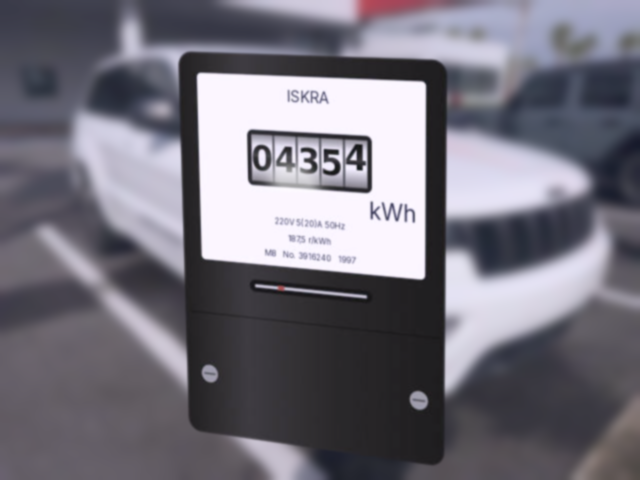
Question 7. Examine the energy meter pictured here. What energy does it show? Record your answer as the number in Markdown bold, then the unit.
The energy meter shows **4354** kWh
